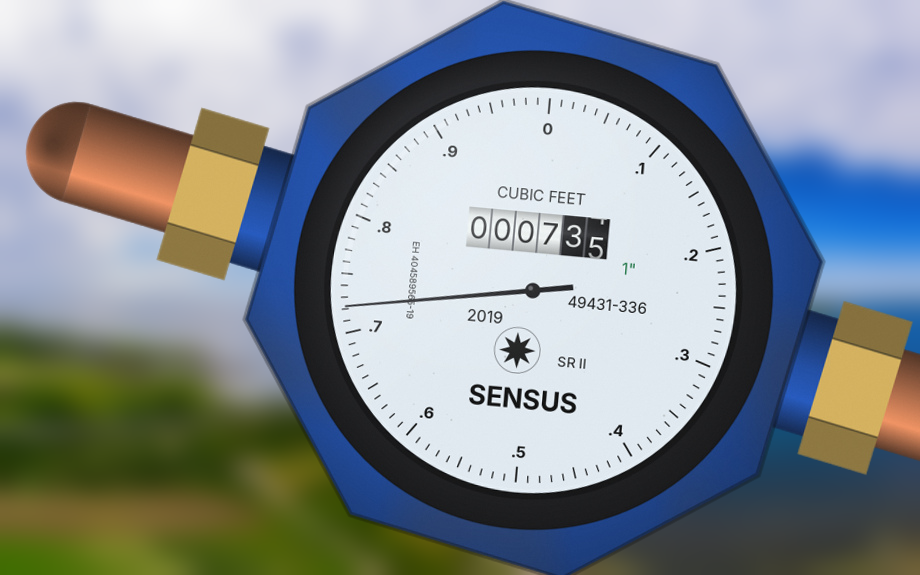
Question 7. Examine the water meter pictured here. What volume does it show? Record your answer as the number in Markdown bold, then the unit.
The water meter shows **734.72** ft³
